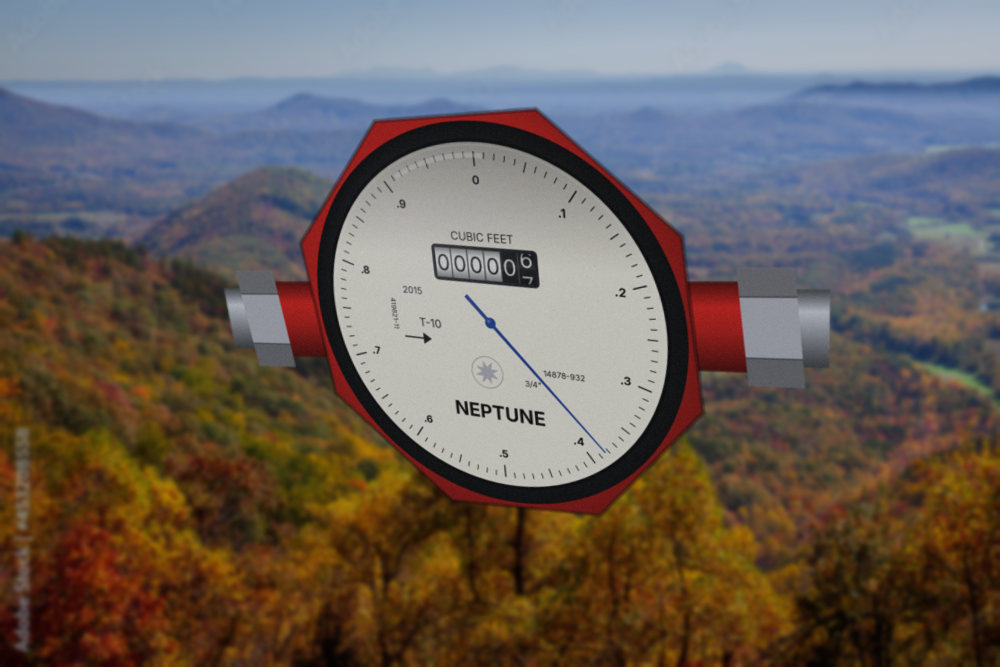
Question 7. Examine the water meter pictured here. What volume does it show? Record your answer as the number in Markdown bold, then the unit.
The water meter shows **6.38** ft³
